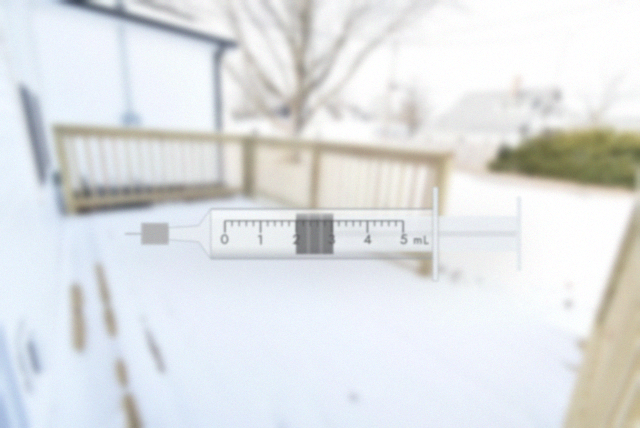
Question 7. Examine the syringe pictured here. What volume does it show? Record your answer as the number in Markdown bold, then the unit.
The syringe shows **2** mL
